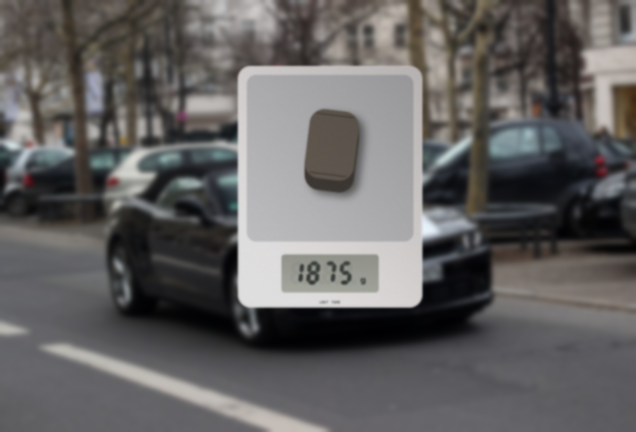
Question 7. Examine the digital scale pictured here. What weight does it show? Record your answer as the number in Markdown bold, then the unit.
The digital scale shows **1875** g
